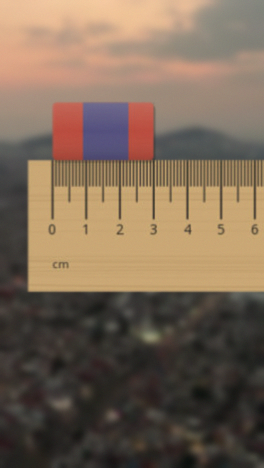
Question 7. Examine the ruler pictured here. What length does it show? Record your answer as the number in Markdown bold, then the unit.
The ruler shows **3** cm
